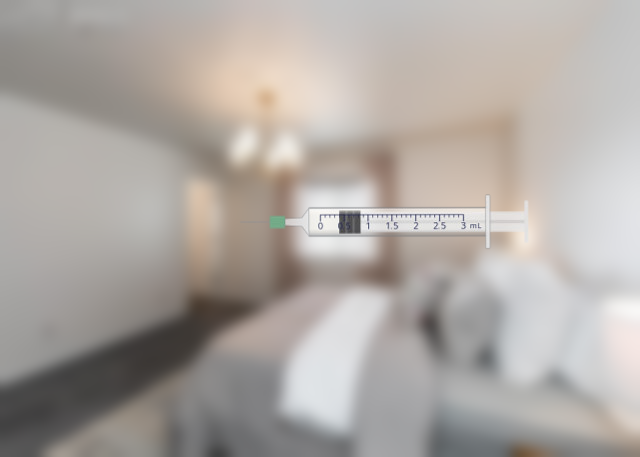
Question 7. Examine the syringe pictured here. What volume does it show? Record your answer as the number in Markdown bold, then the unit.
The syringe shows **0.4** mL
